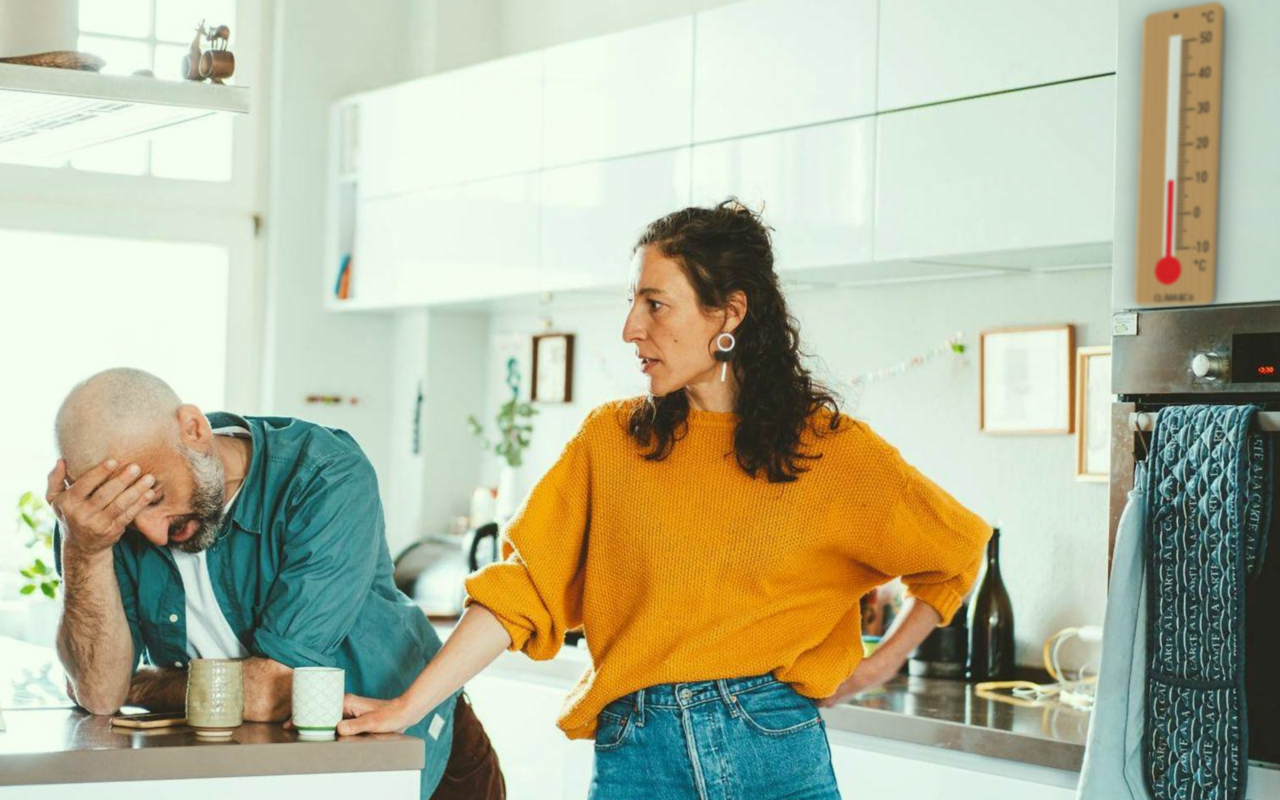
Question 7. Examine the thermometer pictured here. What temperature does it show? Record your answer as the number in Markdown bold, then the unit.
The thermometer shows **10** °C
